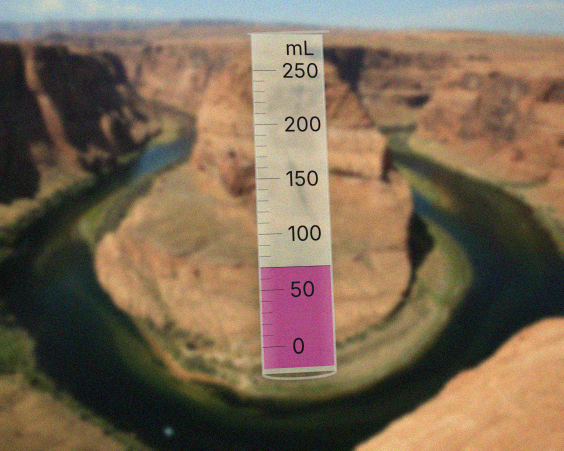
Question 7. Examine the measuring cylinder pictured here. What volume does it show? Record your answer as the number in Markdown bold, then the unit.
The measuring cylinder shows **70** mL
